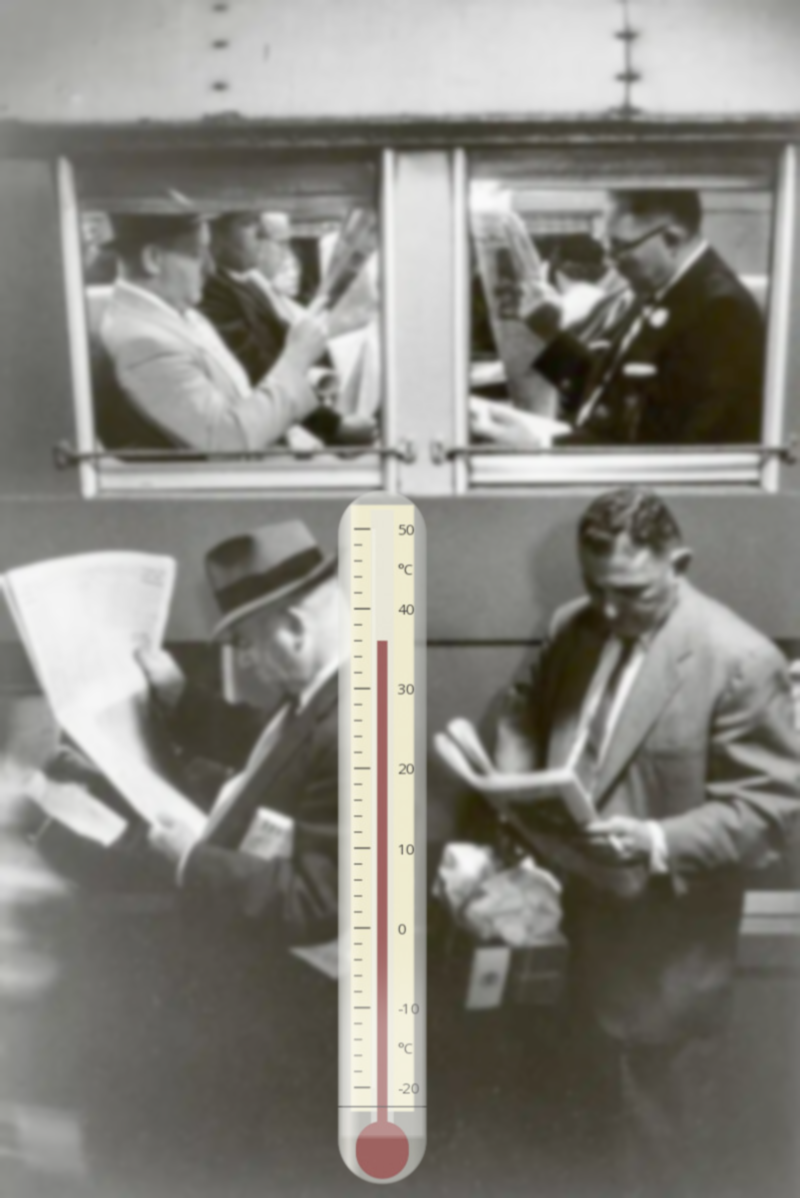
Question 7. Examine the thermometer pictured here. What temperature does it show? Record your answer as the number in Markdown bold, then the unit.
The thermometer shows **36** °C
